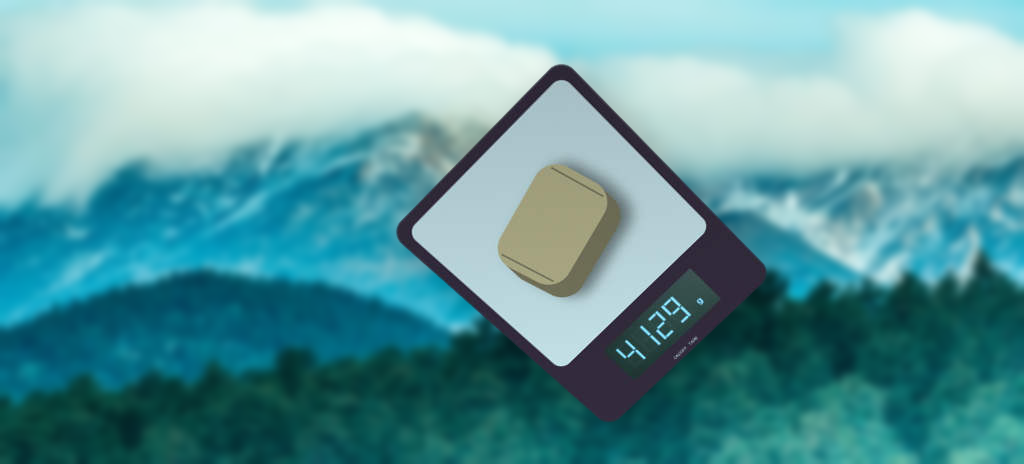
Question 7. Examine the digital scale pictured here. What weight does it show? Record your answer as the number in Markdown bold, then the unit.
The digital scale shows **4129** g
